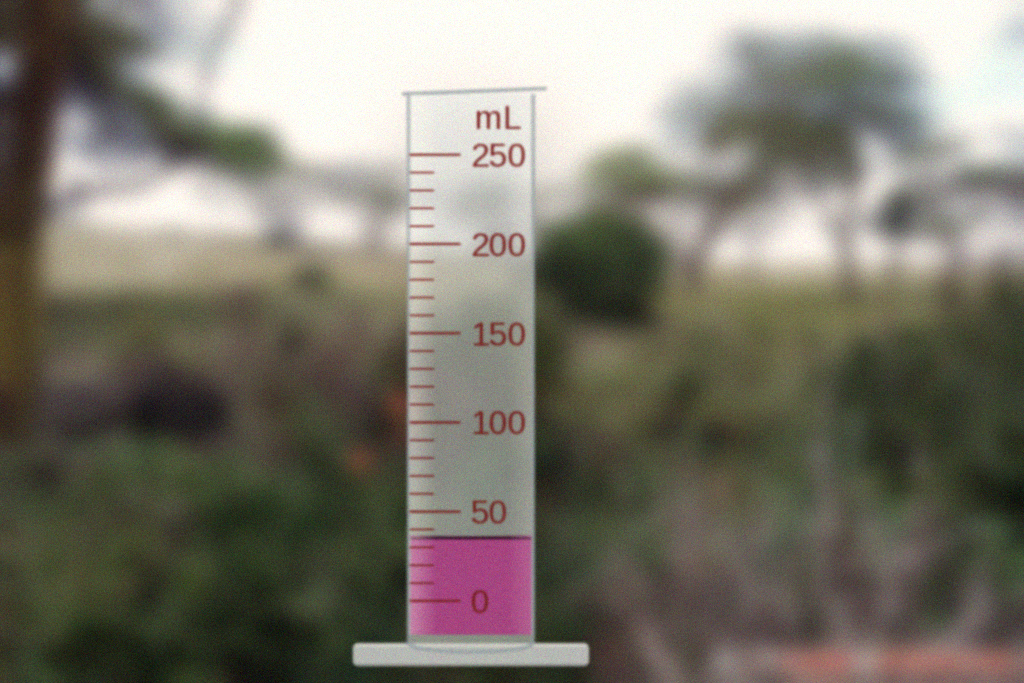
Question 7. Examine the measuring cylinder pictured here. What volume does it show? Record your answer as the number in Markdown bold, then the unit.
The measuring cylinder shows **35** mL
